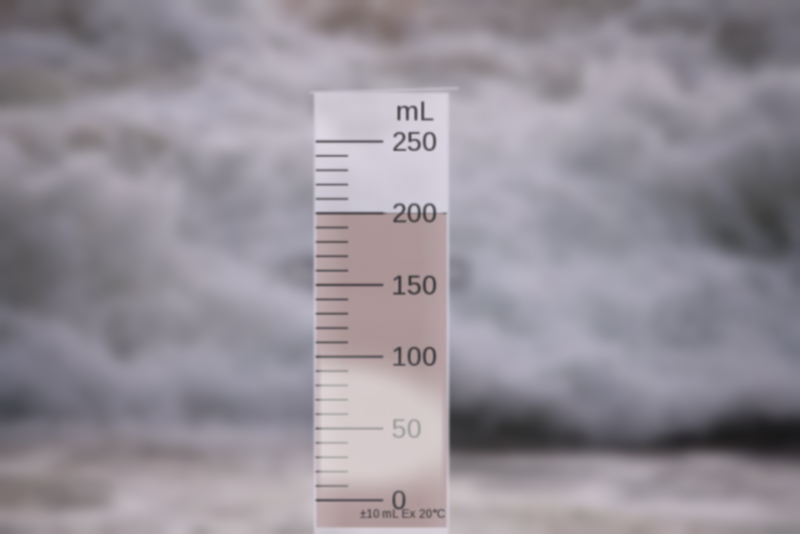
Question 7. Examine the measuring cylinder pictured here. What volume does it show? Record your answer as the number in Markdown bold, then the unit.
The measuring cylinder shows **200** mL
